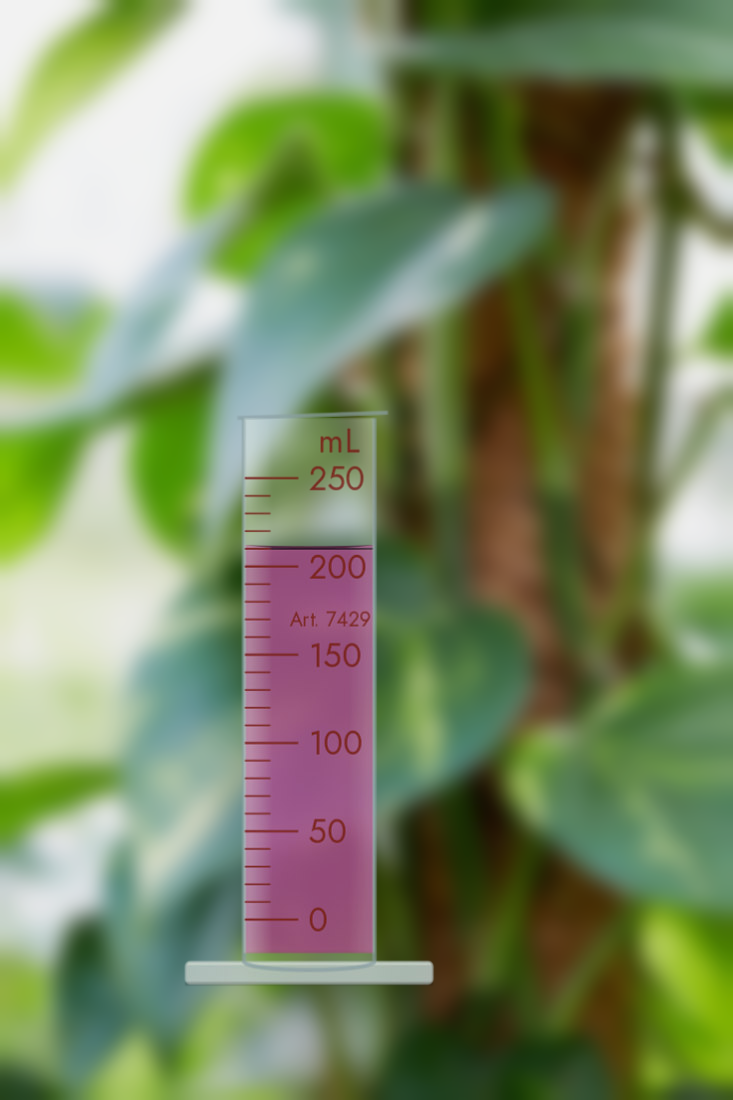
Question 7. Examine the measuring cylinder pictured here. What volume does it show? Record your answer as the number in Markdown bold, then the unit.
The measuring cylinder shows **210** mL
